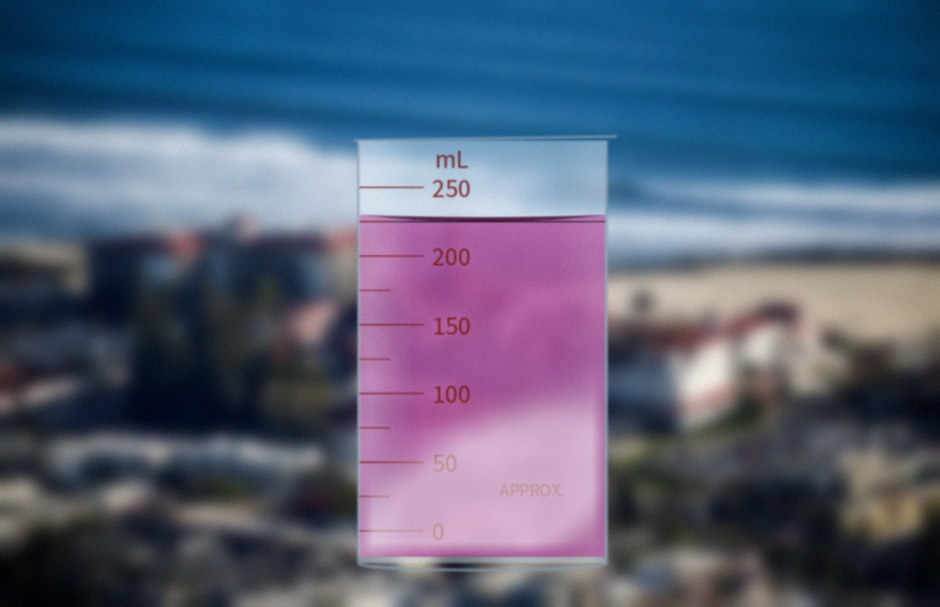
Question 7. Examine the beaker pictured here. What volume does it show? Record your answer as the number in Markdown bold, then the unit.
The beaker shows **225** mL
